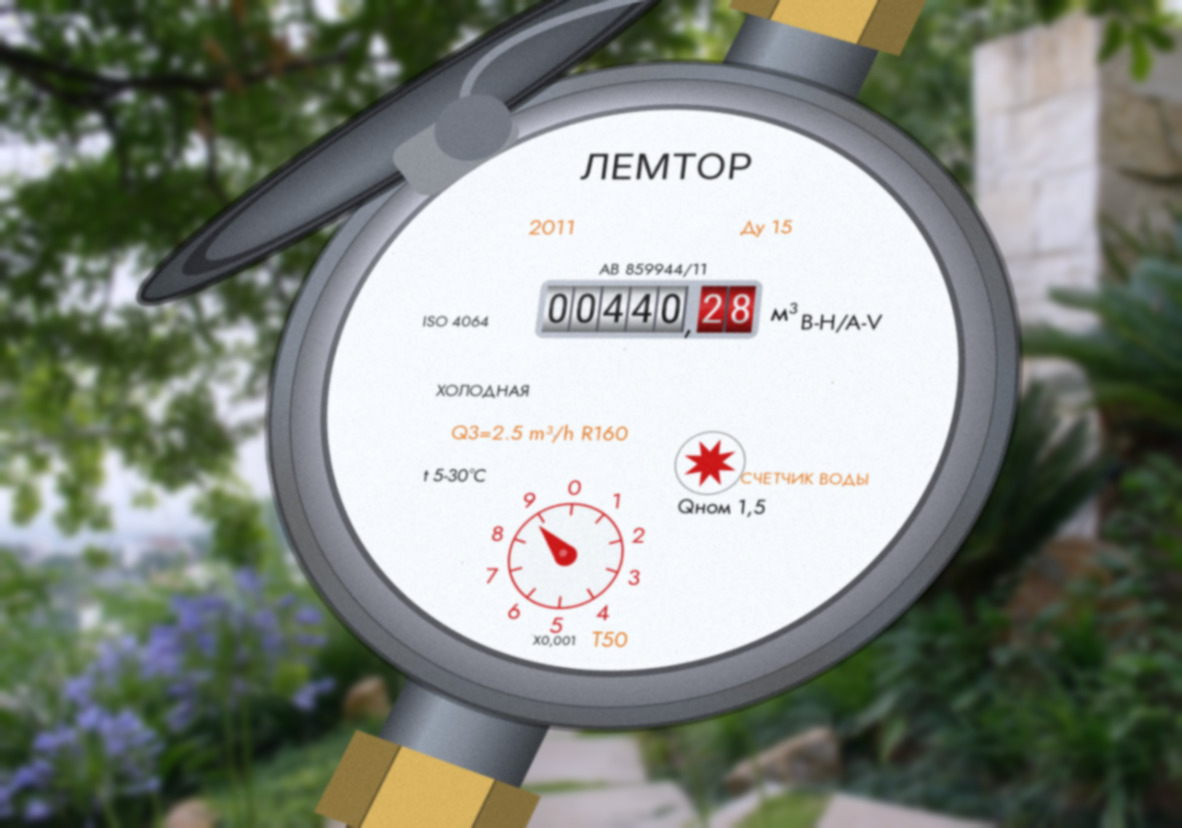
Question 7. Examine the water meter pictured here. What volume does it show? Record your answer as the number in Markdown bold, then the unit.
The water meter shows **440.288** m³
